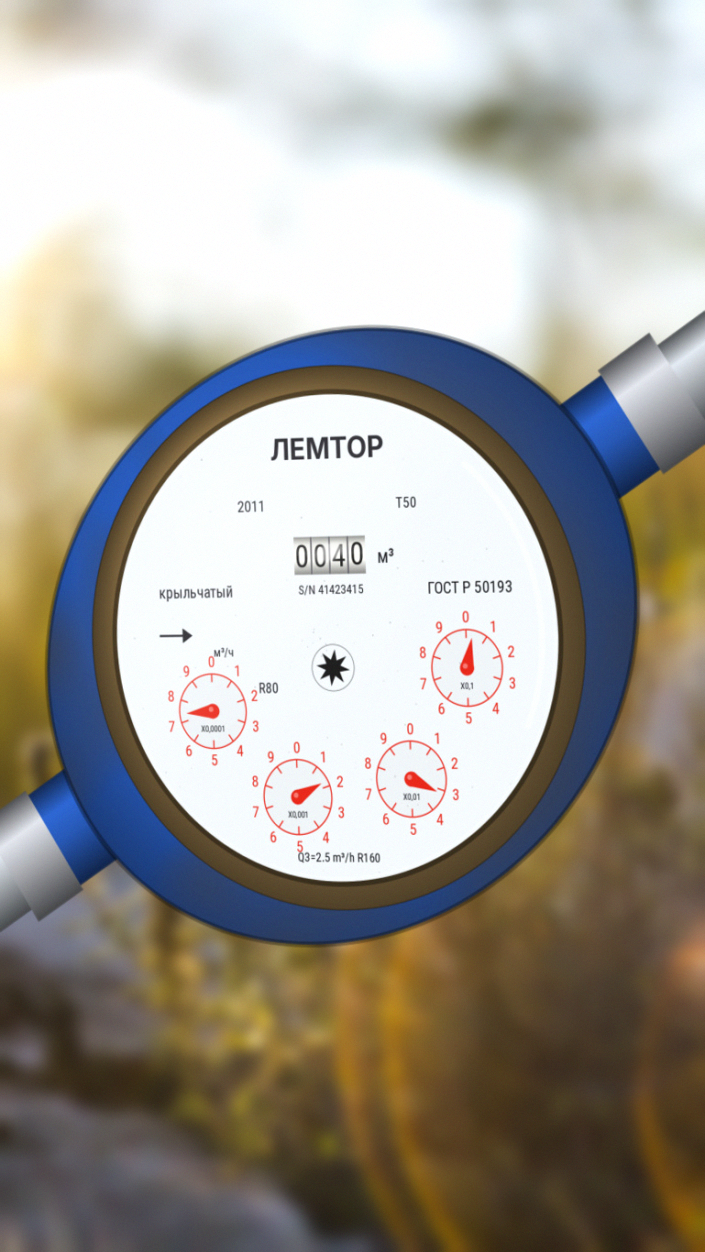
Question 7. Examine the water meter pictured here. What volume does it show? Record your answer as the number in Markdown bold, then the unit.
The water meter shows **40.0317** m³
